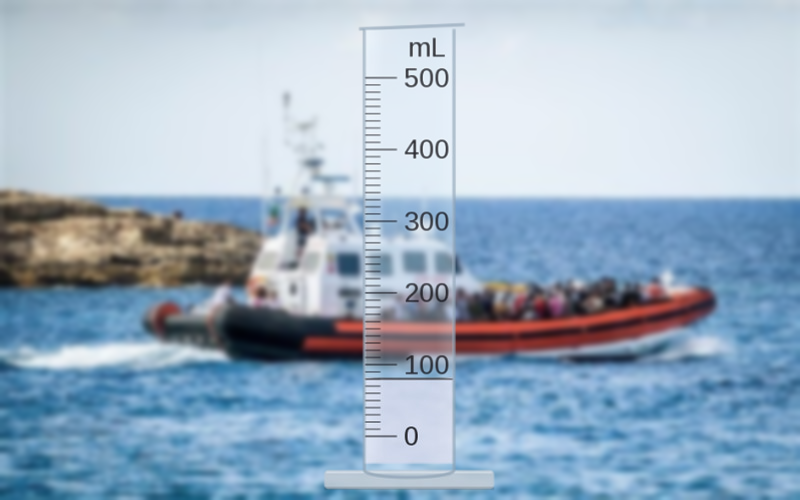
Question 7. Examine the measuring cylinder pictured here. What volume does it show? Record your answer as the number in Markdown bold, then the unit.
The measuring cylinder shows **80** mL
